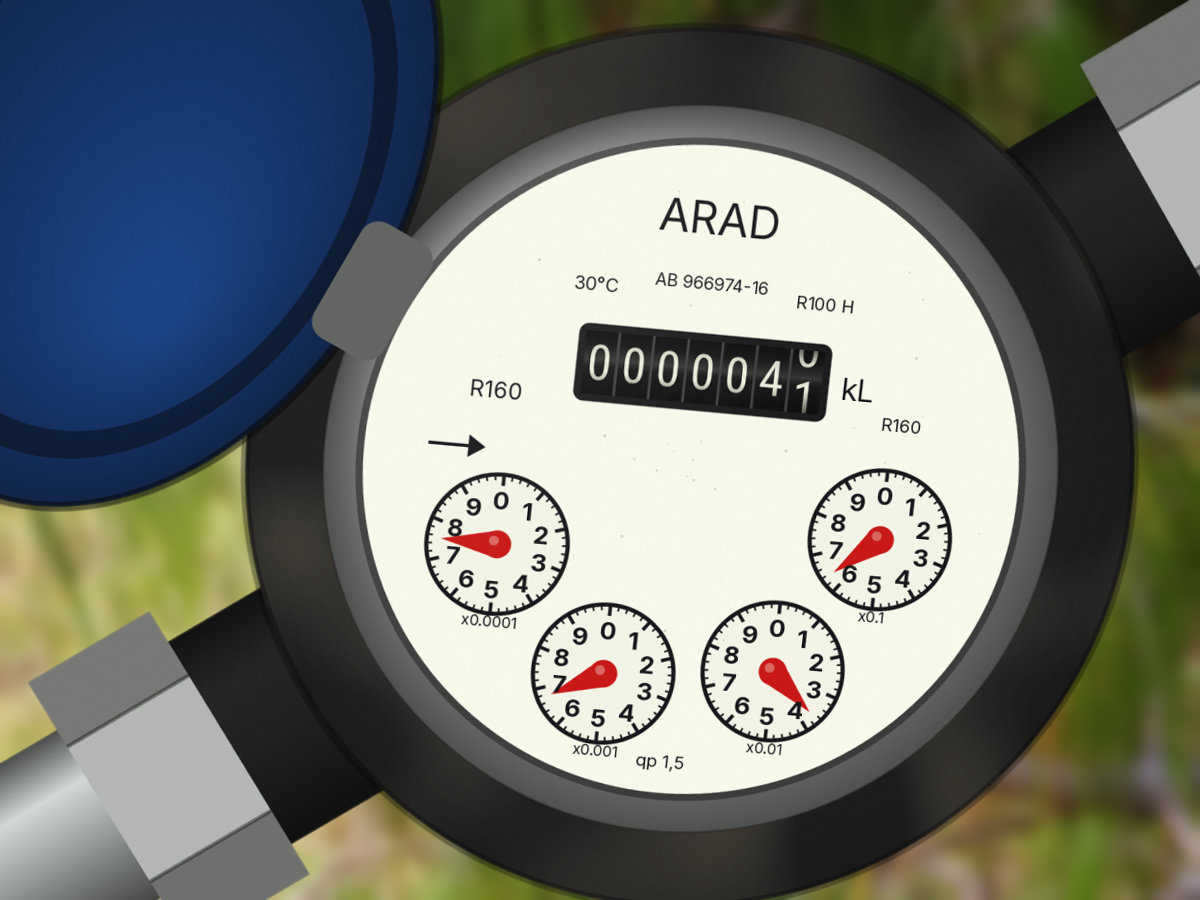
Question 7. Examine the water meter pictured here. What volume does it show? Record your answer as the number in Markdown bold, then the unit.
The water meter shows **40.6367** kL
